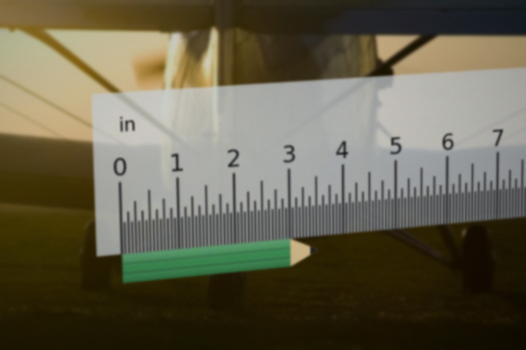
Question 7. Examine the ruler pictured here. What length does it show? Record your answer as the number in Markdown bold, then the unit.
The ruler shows **3.5** in
